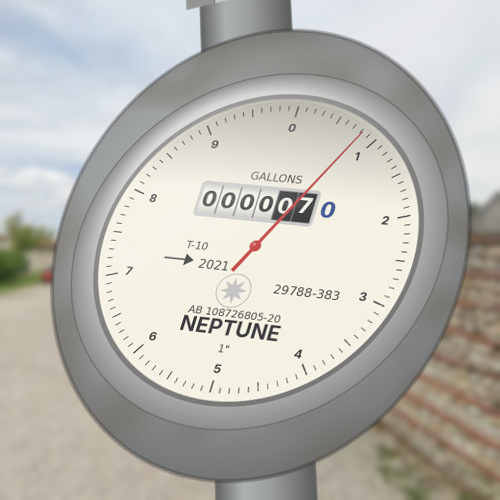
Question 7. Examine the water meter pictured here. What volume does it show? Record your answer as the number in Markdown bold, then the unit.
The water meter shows **70.8** gal
